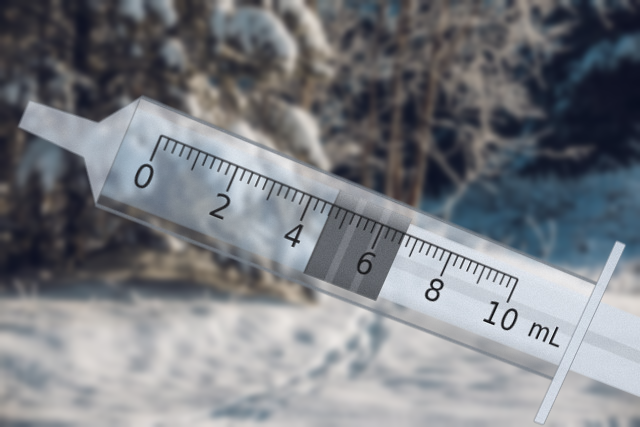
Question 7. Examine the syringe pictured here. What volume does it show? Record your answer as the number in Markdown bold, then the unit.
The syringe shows **4.6** mL
